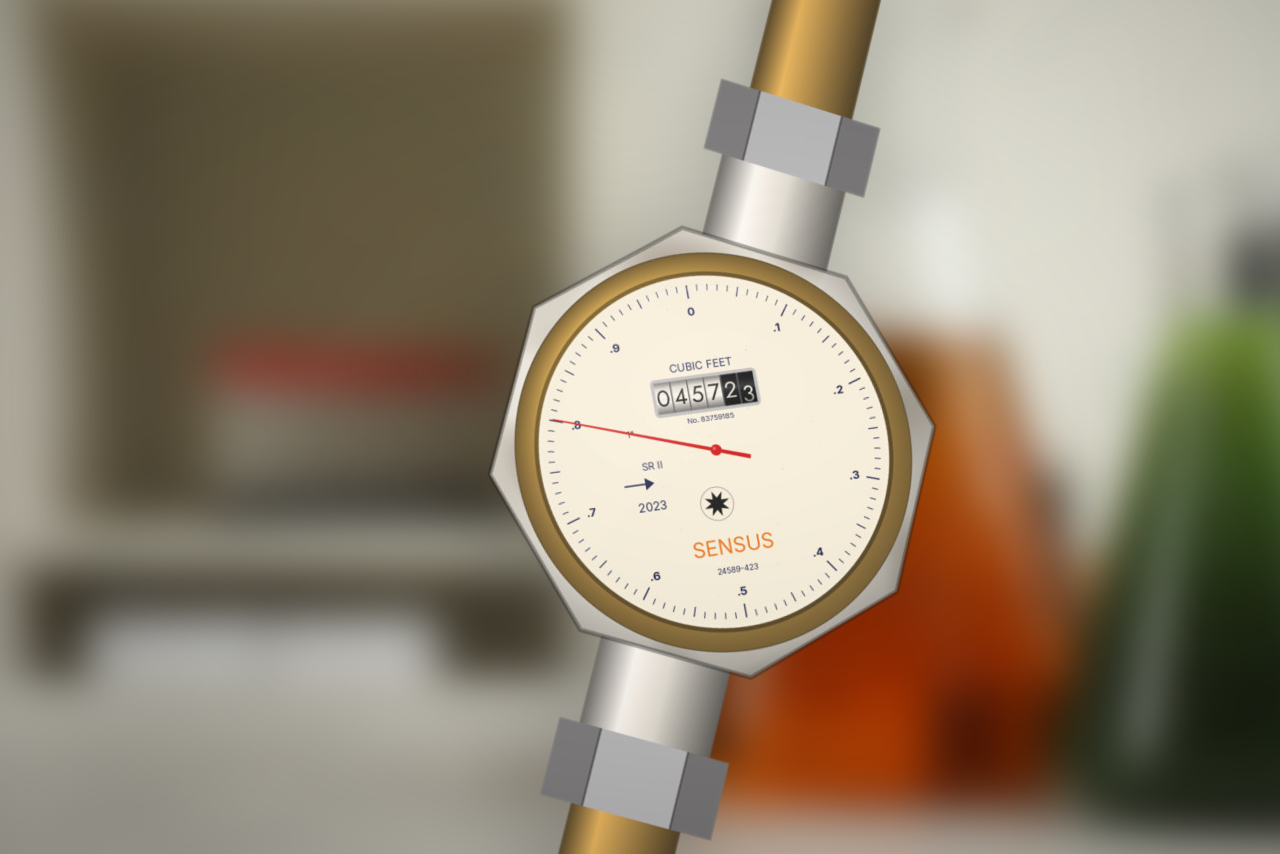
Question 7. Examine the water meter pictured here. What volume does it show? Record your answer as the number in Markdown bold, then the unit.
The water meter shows **45722.80** ft³
